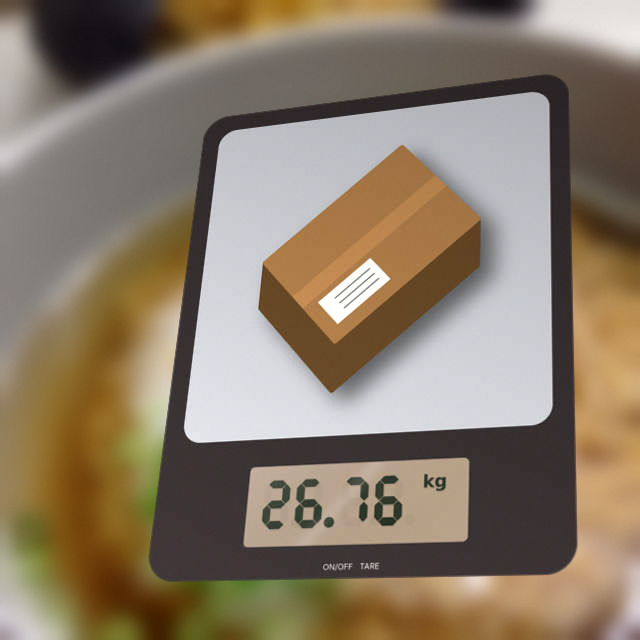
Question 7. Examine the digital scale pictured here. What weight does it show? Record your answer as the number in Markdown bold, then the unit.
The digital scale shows **26.76** kg
